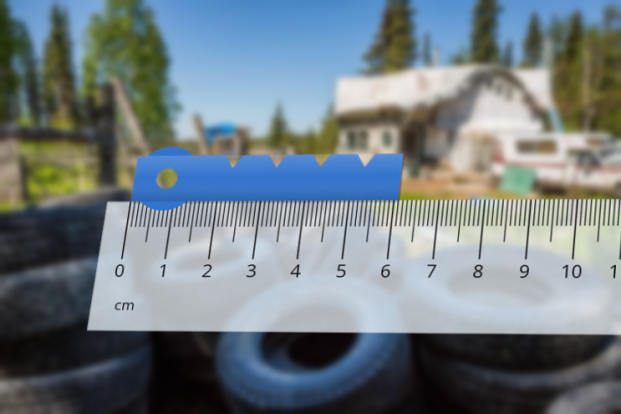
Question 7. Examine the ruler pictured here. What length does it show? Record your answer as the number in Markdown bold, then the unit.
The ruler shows **6.1** cm
